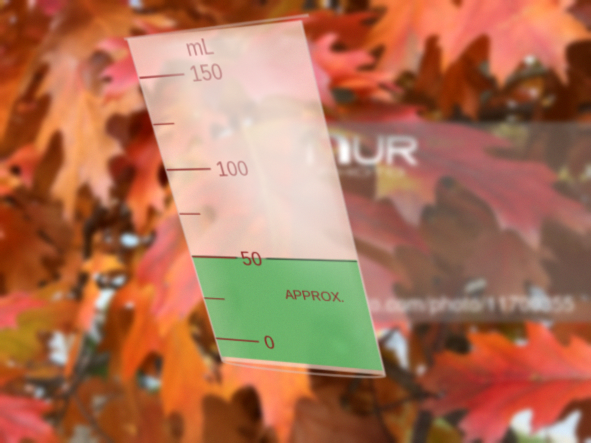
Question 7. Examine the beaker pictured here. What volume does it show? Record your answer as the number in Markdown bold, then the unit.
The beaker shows **50** mL
